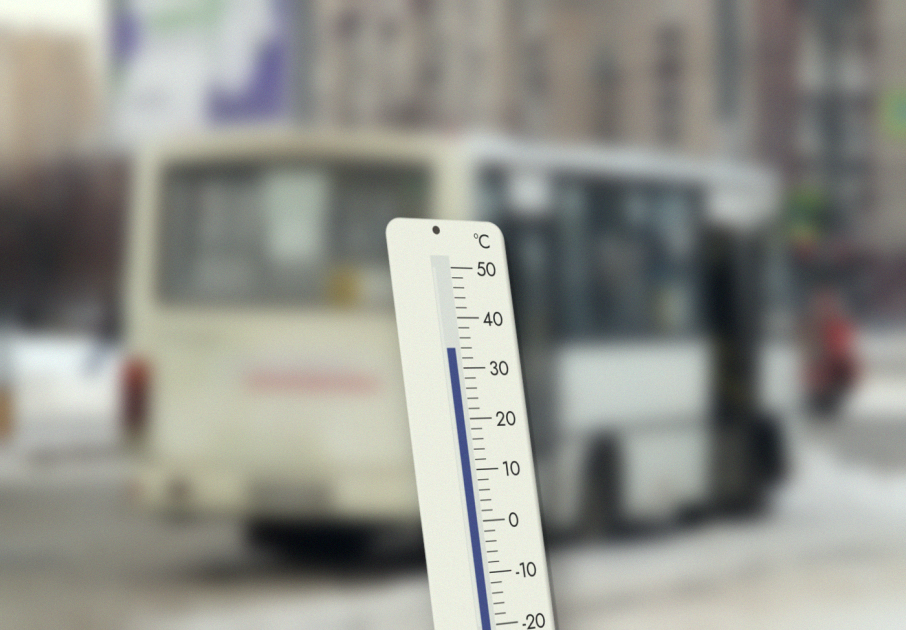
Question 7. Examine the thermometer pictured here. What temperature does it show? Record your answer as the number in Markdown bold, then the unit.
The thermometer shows **34** °C
